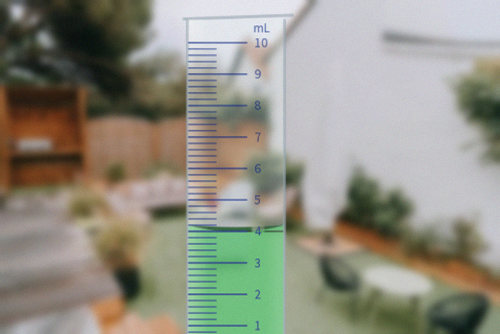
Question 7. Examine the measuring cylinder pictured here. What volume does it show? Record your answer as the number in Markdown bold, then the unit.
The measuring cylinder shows **4** mL
